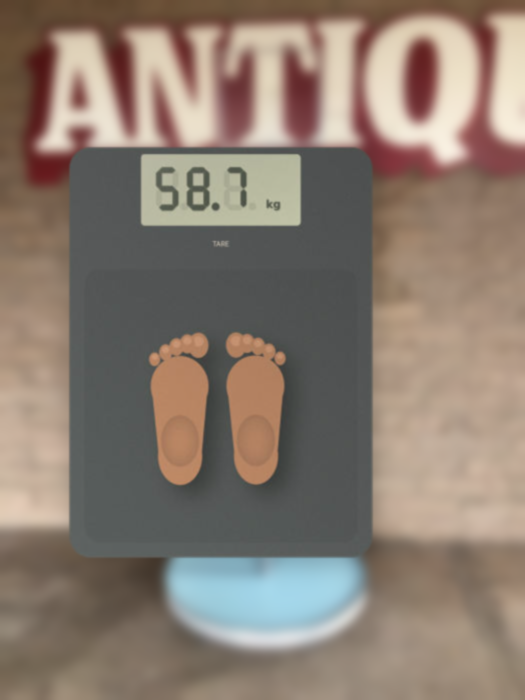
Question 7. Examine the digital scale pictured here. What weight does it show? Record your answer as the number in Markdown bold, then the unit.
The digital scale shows **58.7** kg
